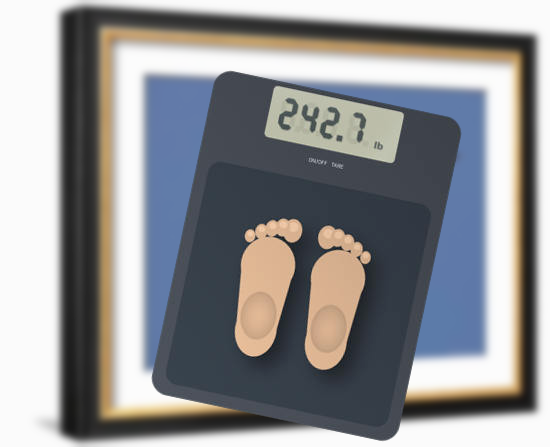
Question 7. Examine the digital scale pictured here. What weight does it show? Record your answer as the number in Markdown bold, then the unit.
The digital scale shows **242.7** lb
